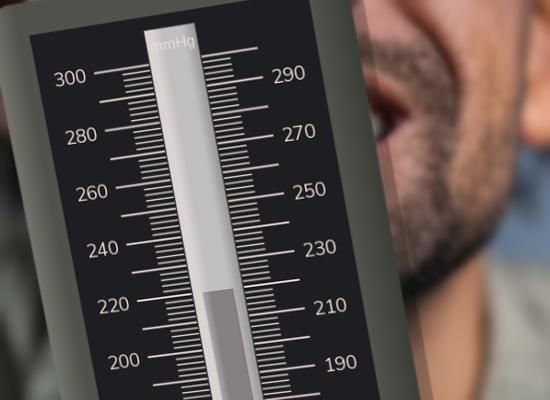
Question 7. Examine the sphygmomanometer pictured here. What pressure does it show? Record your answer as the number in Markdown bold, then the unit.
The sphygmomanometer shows **220** mmHg
